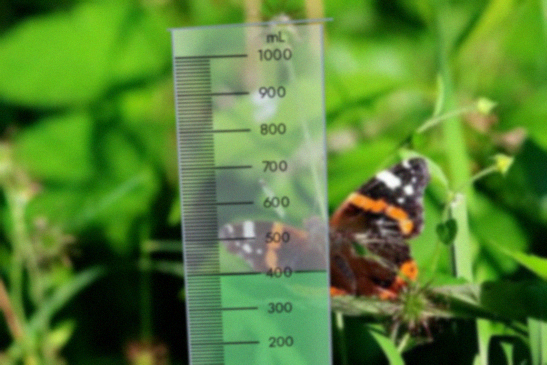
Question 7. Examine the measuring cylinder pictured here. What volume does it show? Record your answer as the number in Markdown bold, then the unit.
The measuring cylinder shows **400** mL
